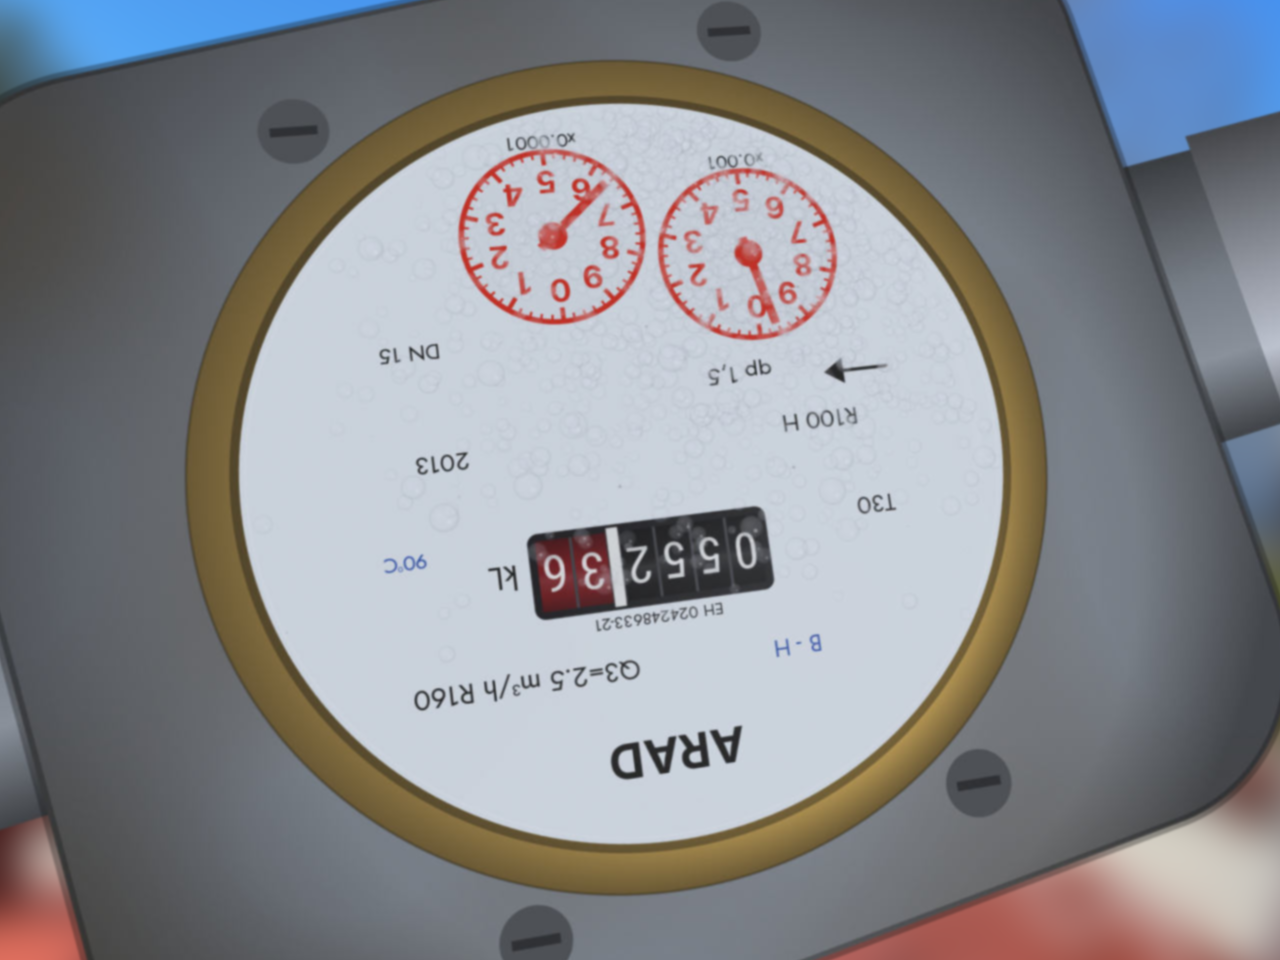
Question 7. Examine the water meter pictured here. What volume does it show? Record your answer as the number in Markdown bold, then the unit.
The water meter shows **552.3596** kL
